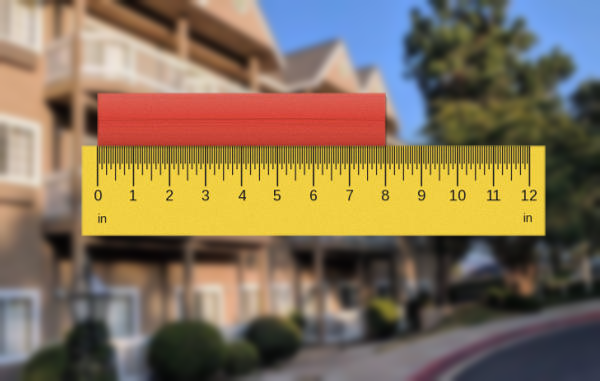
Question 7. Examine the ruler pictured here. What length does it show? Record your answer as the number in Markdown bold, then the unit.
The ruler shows **8** in
